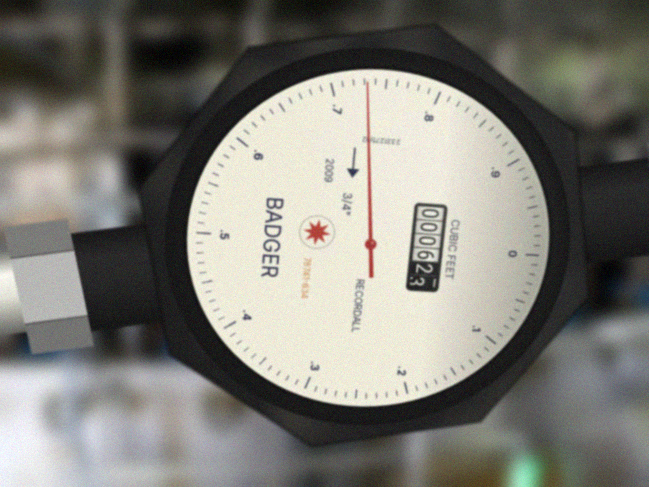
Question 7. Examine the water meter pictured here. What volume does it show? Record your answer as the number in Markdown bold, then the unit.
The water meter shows **622.73** ft³
